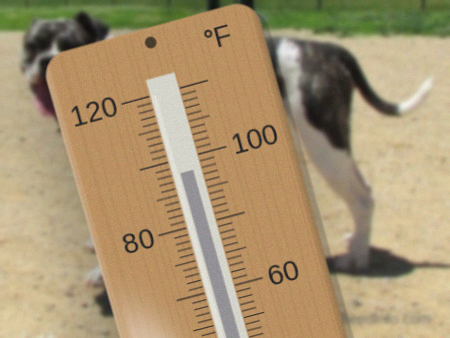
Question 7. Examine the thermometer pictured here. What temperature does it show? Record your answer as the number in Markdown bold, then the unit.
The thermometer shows **96** °F
